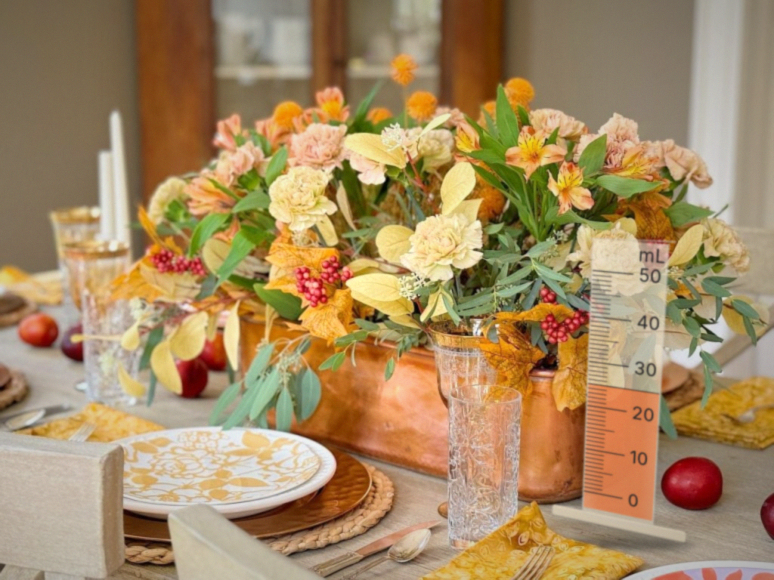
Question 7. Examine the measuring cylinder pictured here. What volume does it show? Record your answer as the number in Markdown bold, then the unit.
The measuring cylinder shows **25** mL
